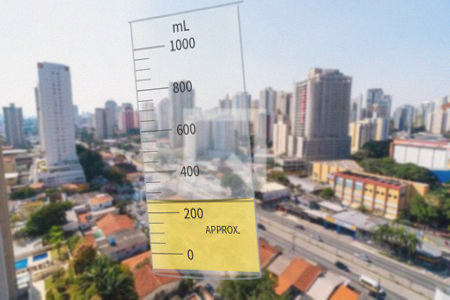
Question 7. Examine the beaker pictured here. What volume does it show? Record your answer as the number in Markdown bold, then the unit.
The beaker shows **250** mL
